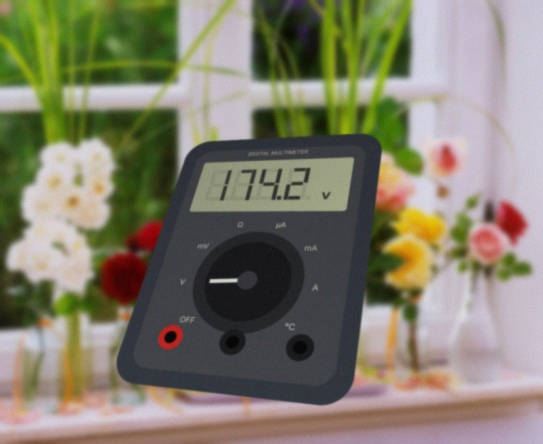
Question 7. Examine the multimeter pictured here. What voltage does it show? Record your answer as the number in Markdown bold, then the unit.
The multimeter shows **174.2** V
